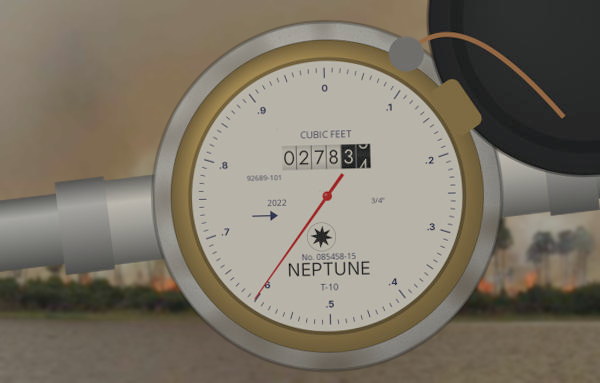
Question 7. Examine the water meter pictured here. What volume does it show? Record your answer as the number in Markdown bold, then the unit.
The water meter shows **27833.60** ft³
